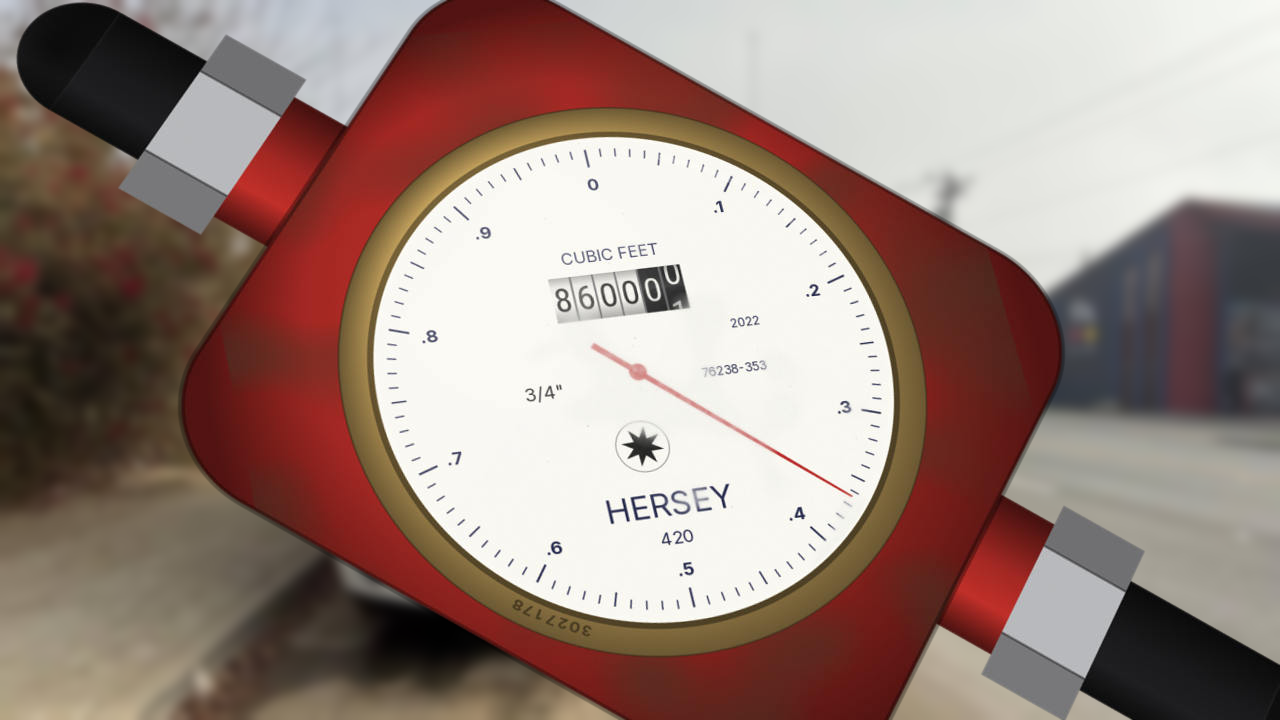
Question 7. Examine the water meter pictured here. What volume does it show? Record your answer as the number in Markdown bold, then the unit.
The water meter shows **860000.36** ft³
